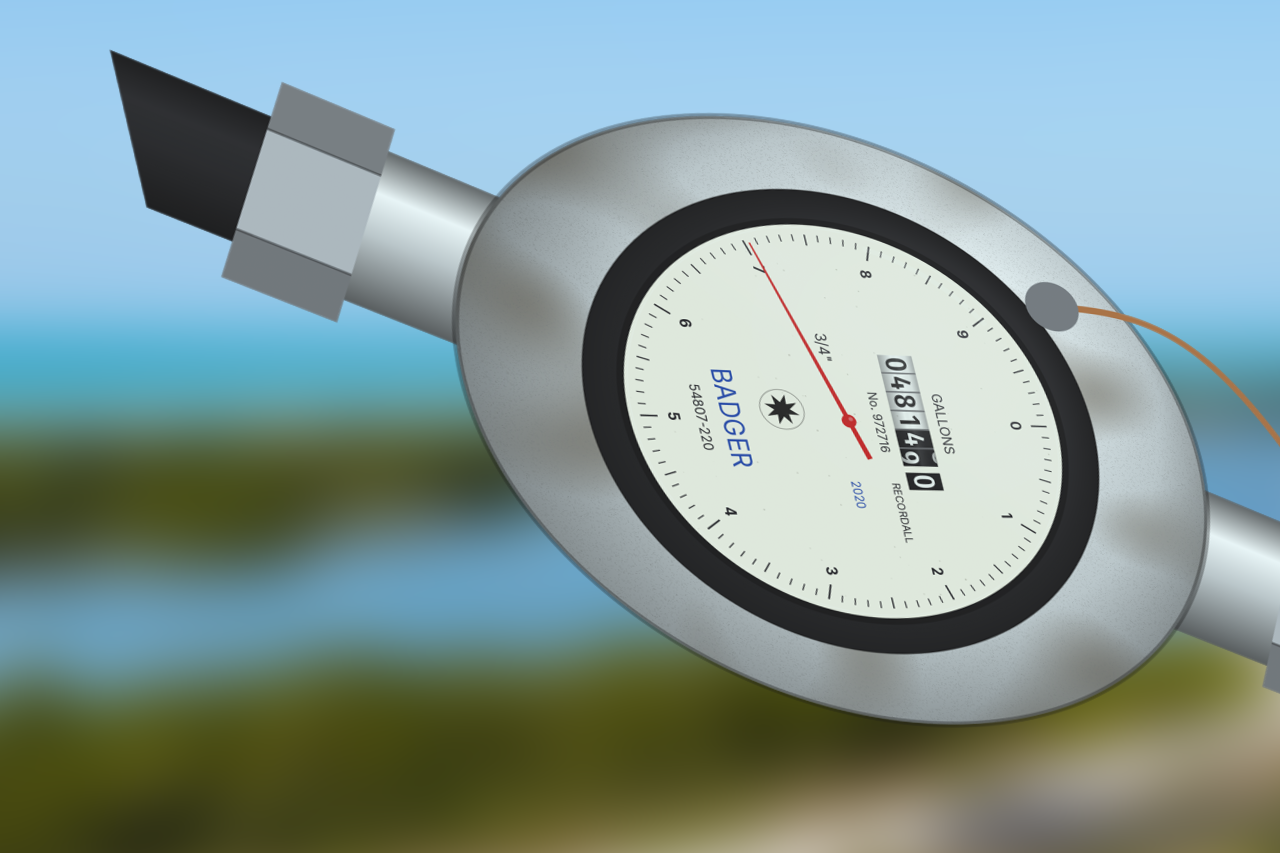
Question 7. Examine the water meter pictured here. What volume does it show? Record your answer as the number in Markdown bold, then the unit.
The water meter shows **481487.0** gal
